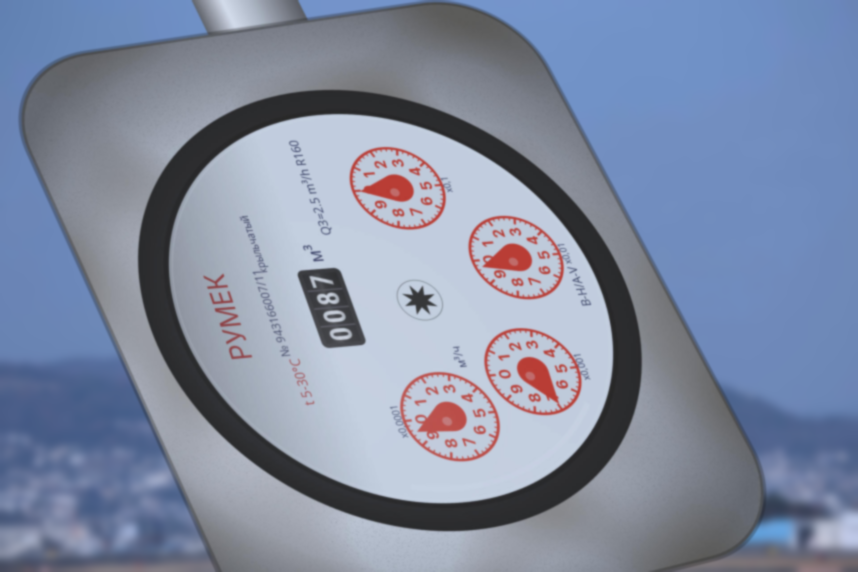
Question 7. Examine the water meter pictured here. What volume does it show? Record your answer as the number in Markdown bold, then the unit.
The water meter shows **86.9969** m³
